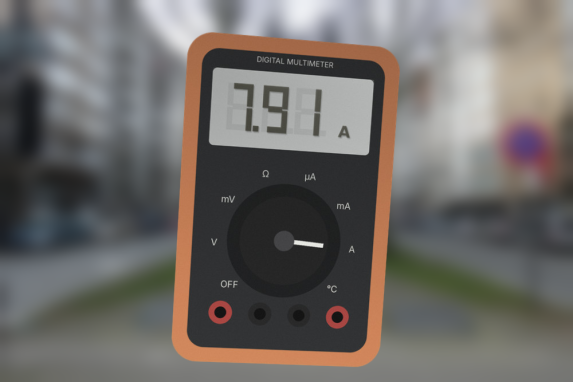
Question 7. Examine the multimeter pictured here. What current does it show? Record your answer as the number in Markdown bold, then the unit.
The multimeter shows **7.91** A
